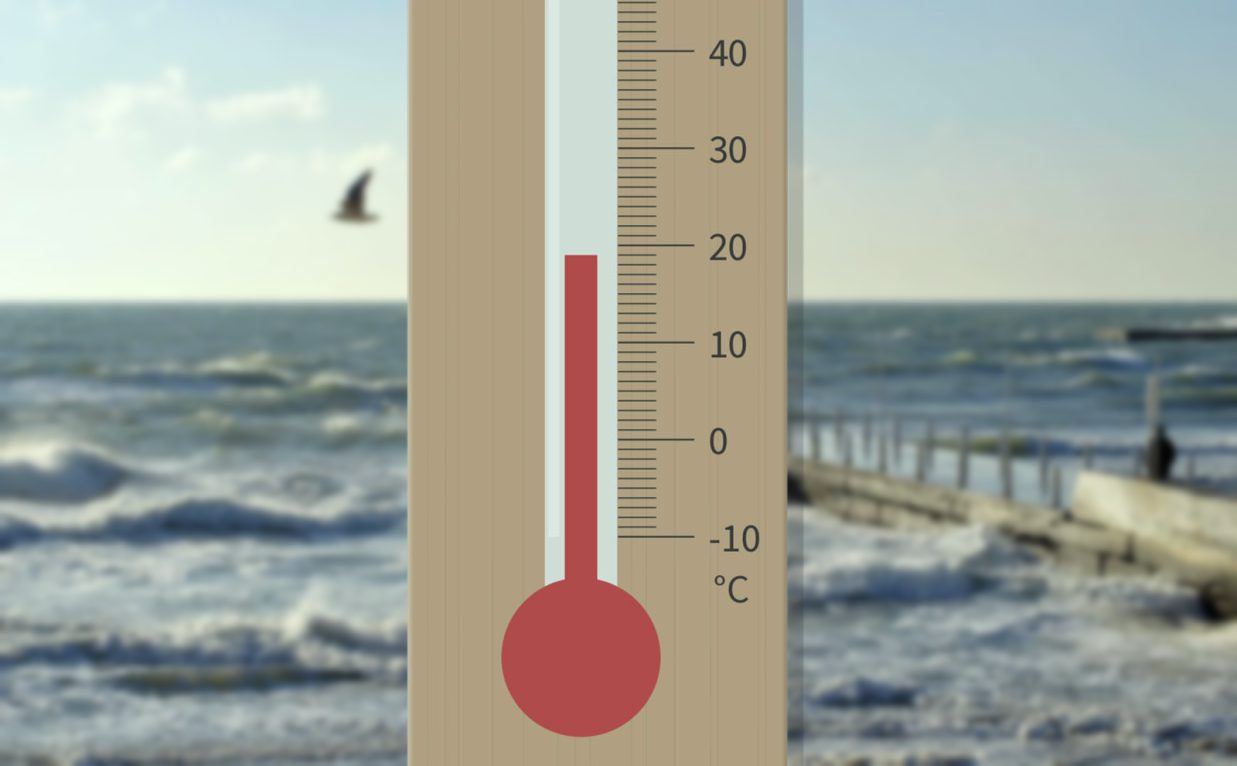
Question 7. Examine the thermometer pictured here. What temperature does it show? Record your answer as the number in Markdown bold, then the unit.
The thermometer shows **19** °C
